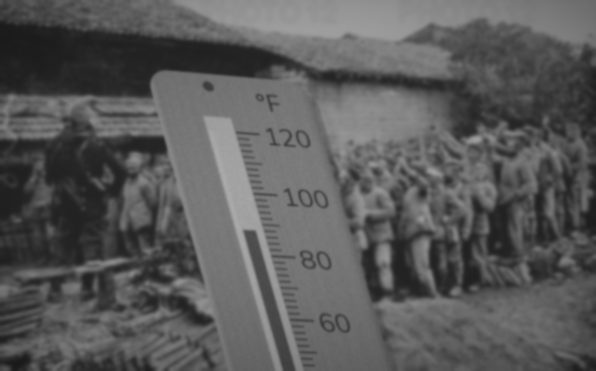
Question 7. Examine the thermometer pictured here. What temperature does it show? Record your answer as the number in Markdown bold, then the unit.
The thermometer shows **88** °F
